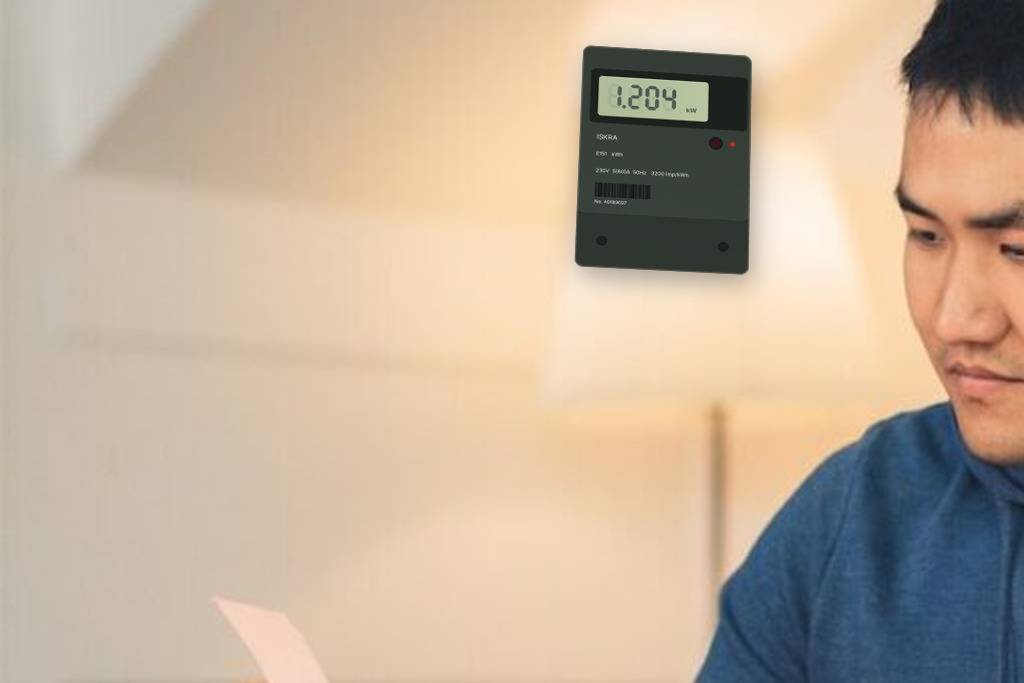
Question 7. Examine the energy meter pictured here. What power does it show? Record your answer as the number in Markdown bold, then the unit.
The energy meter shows **1.204** kW
